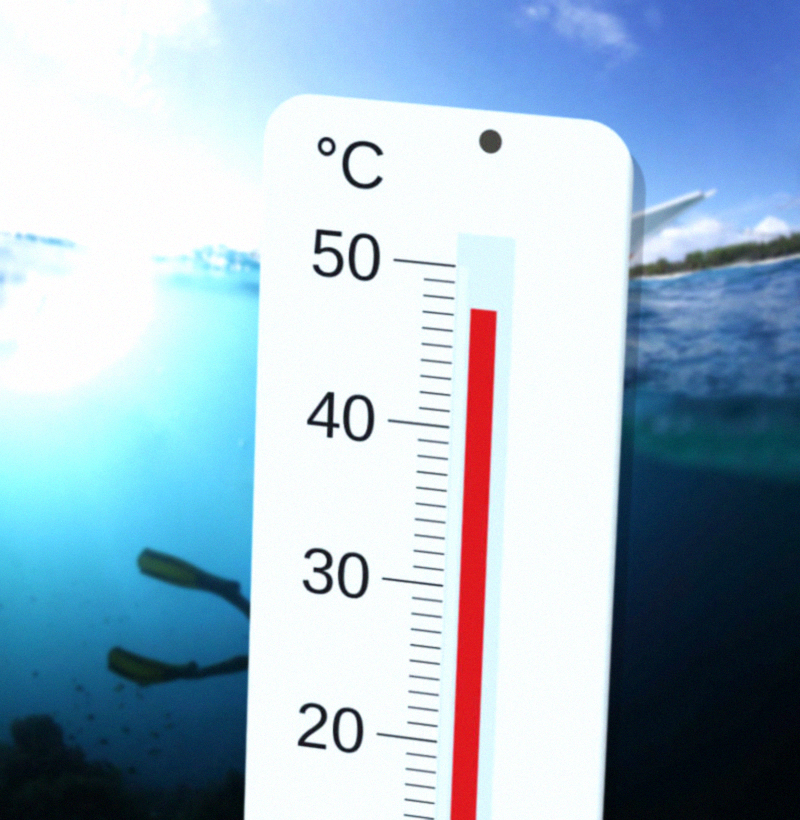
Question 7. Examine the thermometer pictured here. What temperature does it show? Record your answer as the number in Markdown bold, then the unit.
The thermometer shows **47.5** °C
